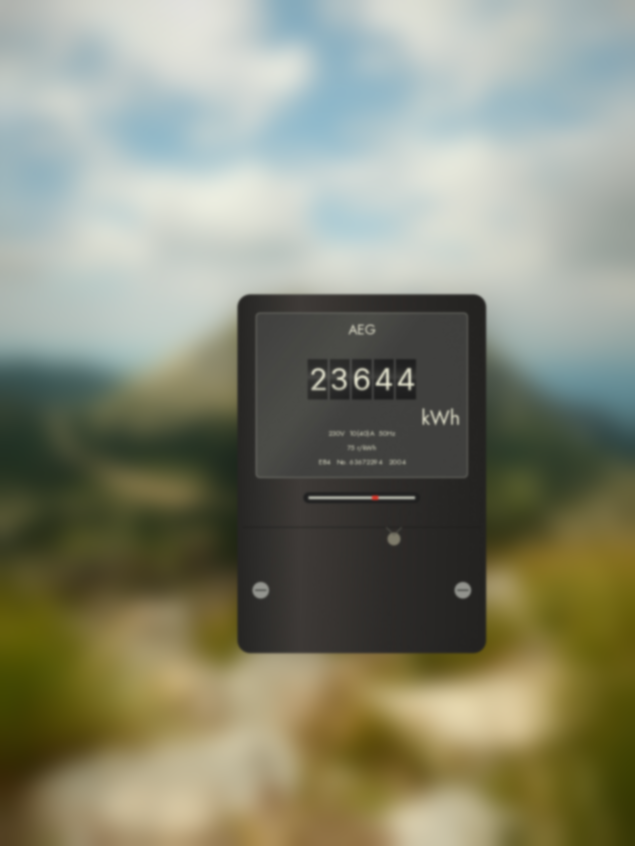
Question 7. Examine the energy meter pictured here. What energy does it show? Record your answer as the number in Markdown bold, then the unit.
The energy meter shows **23644** kWh
